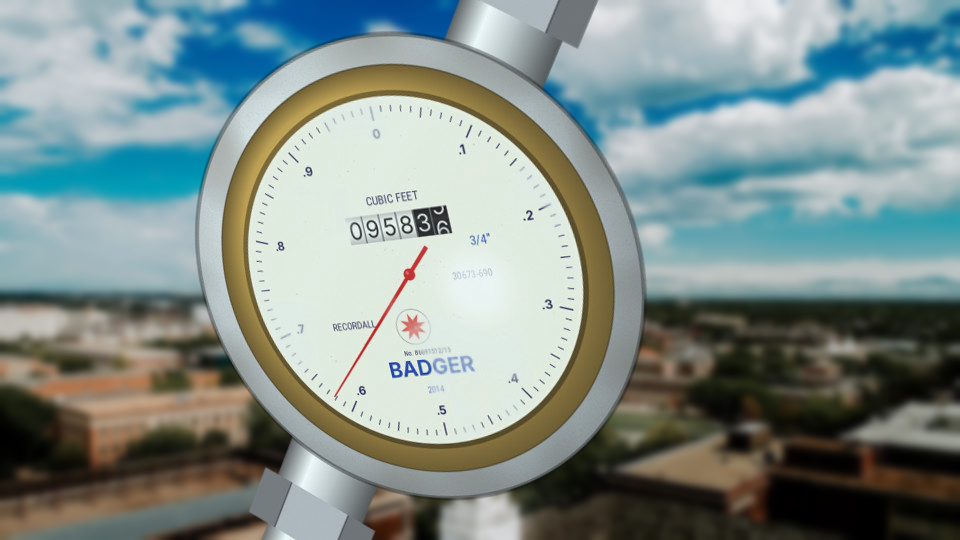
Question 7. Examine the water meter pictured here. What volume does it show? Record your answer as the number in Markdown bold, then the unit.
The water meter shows **95835.62** ft³
